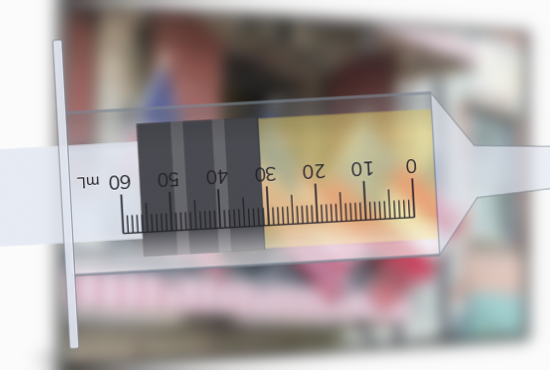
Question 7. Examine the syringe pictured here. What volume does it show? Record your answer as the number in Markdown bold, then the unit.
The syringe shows **31** mL
